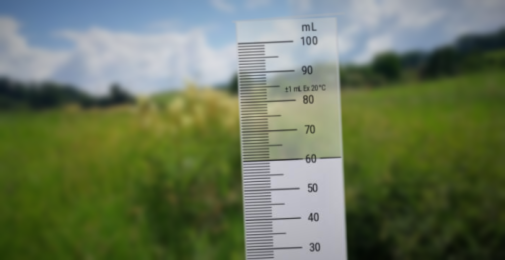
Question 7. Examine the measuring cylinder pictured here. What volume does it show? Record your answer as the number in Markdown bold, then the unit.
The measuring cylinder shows **60** mL
